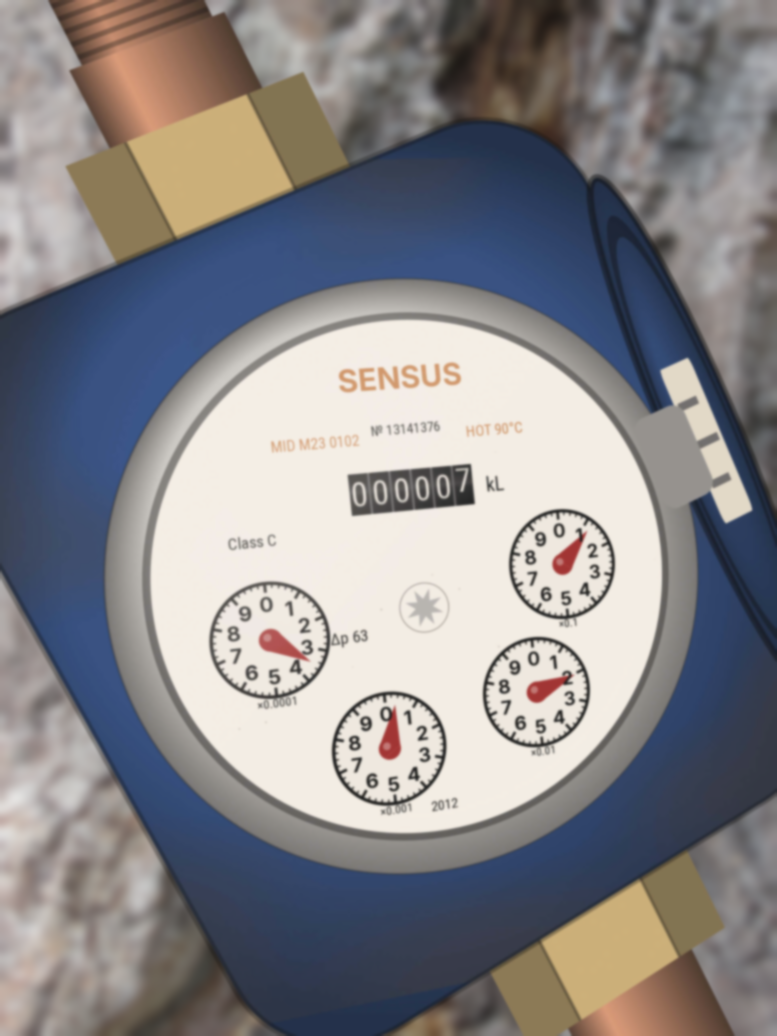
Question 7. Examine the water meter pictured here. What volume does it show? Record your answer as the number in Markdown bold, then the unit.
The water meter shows **7.1203** kL
